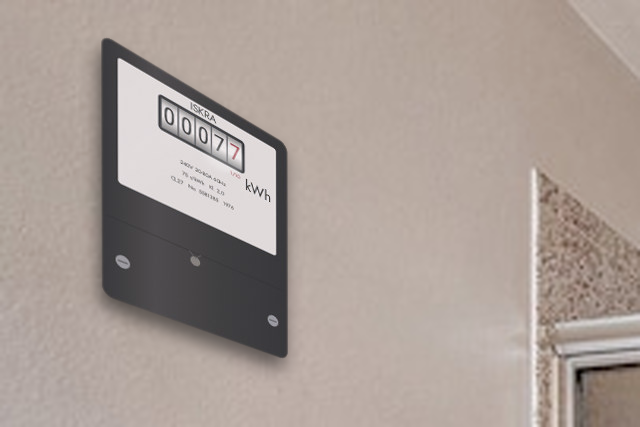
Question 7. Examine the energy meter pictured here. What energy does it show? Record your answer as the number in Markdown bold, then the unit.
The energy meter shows **7.7** kWh
